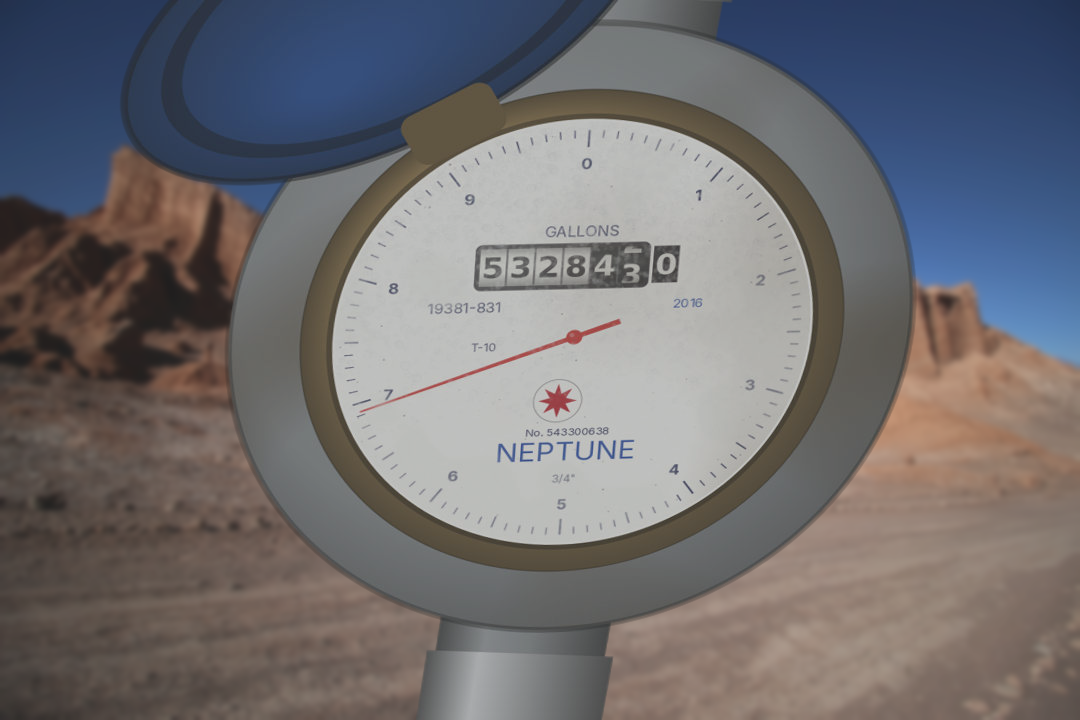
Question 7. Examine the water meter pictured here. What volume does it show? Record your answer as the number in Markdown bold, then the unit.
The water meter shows **5328426.9** gal
